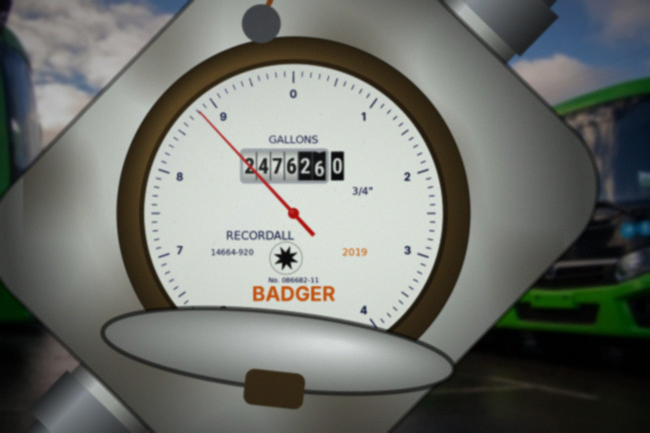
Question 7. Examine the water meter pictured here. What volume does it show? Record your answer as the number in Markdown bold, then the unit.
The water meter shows **2476258.8** gal
